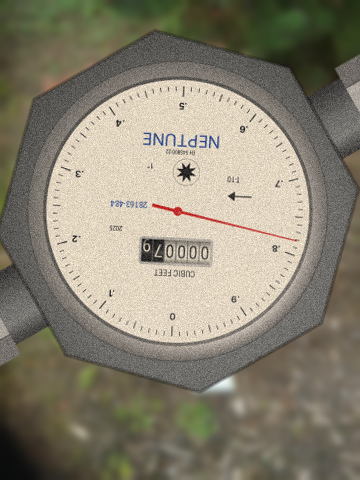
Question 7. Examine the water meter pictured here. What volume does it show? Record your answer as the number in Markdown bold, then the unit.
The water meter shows **78.78** ft³
